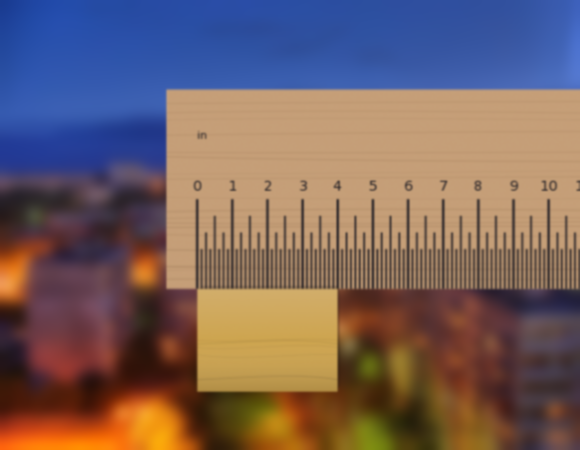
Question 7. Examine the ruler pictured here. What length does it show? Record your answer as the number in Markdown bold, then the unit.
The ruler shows **4** in
